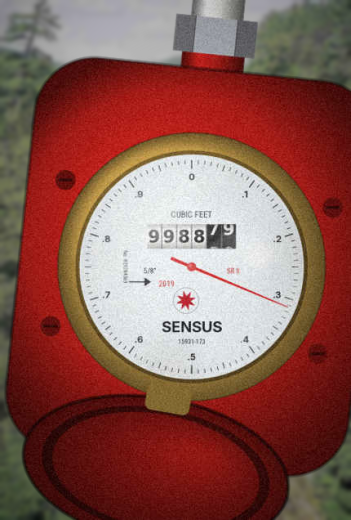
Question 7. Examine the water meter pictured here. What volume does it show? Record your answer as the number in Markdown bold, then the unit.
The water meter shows **998879.31** ft³
